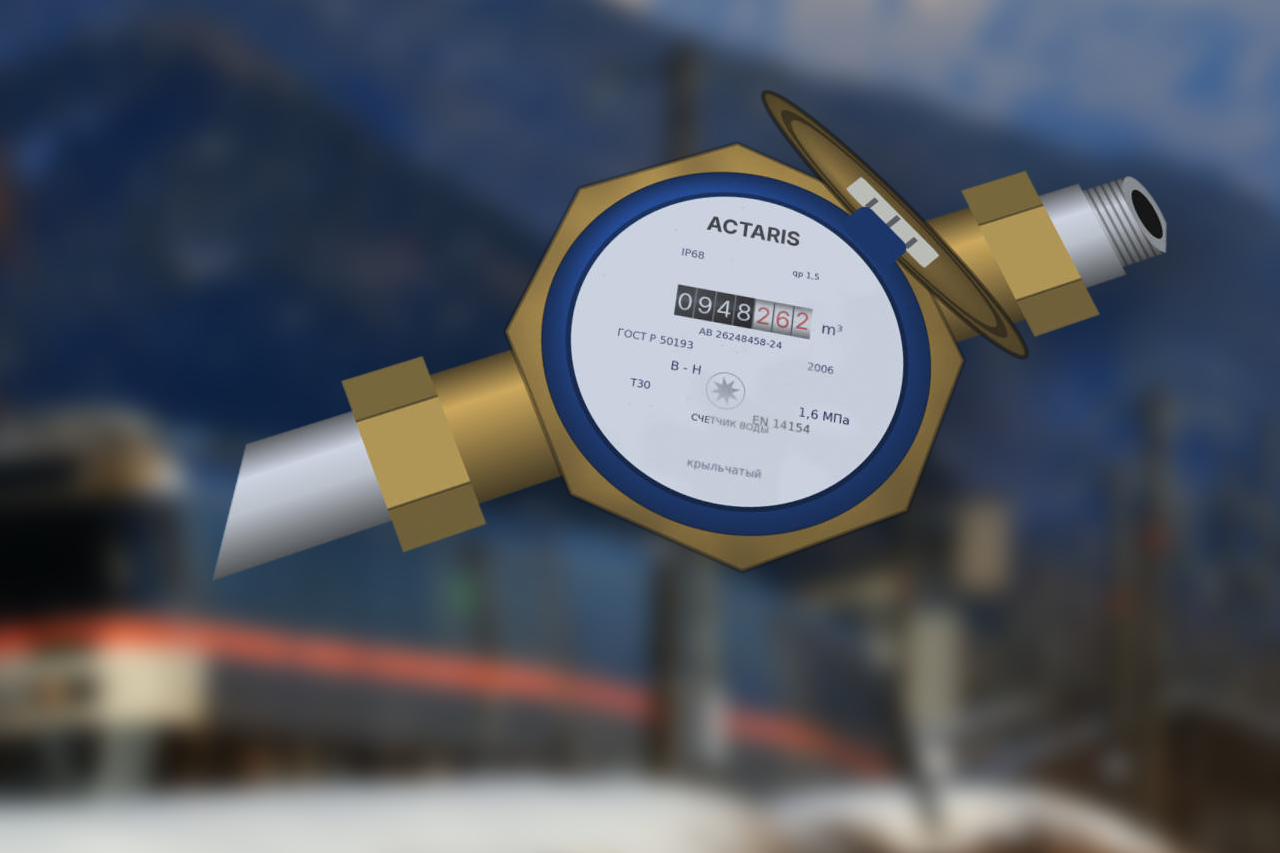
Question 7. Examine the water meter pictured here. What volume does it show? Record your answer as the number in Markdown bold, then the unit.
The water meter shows **948.262** m³
